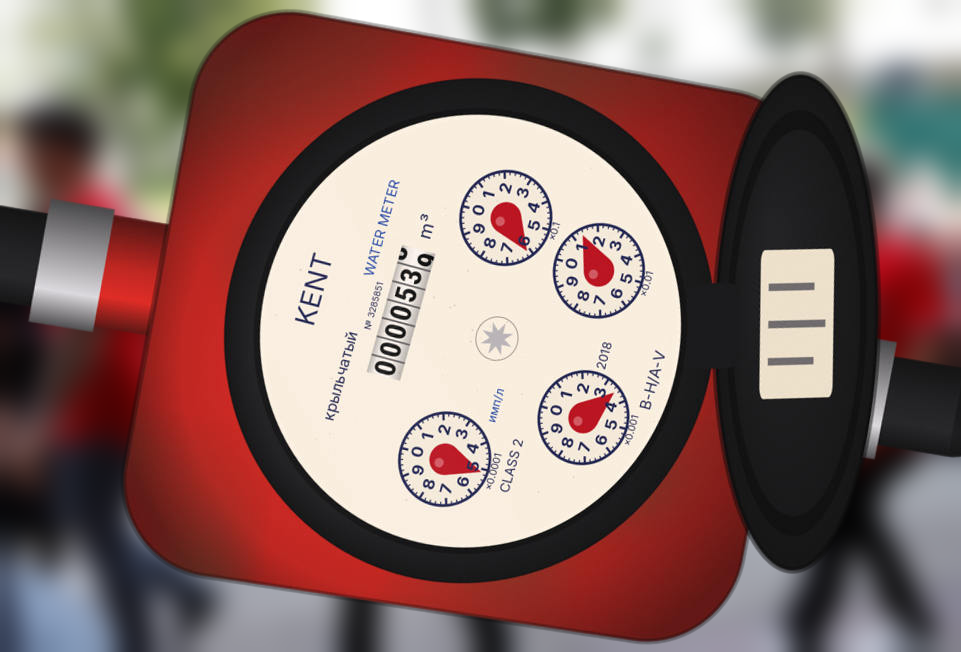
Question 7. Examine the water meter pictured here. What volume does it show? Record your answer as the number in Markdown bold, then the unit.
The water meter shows **538.6135** m³
